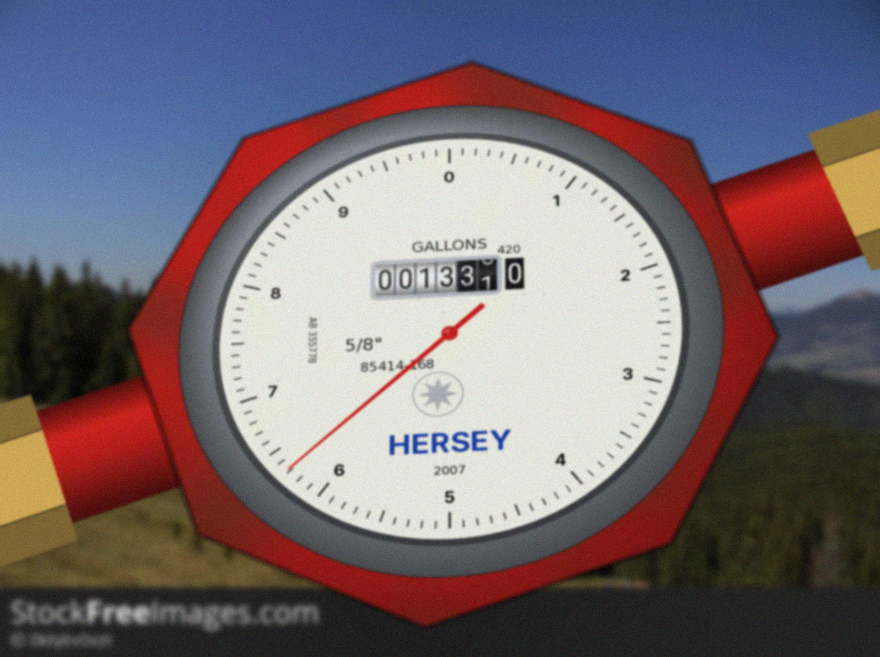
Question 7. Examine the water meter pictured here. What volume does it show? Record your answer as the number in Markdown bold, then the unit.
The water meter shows **13306.3** gal
